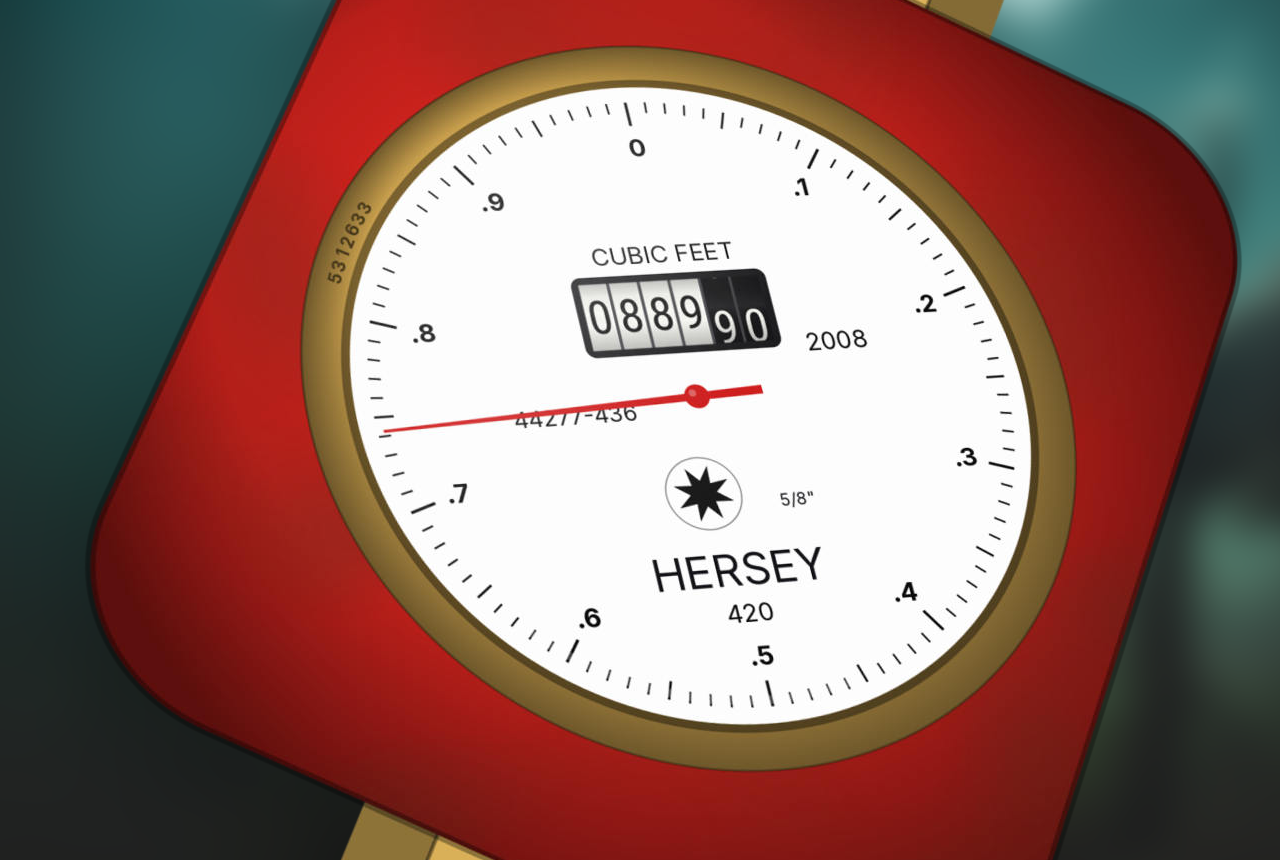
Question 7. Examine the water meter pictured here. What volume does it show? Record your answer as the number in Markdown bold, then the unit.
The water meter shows **88989.74** ft³
